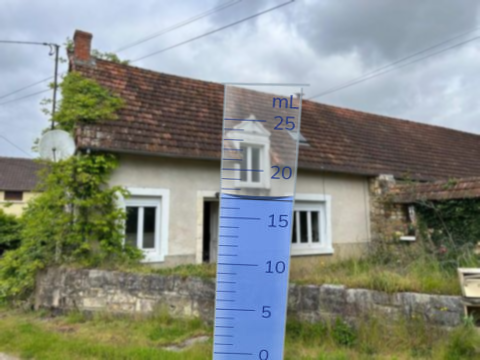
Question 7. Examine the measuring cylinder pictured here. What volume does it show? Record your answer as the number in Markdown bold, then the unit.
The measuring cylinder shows **17** mL
